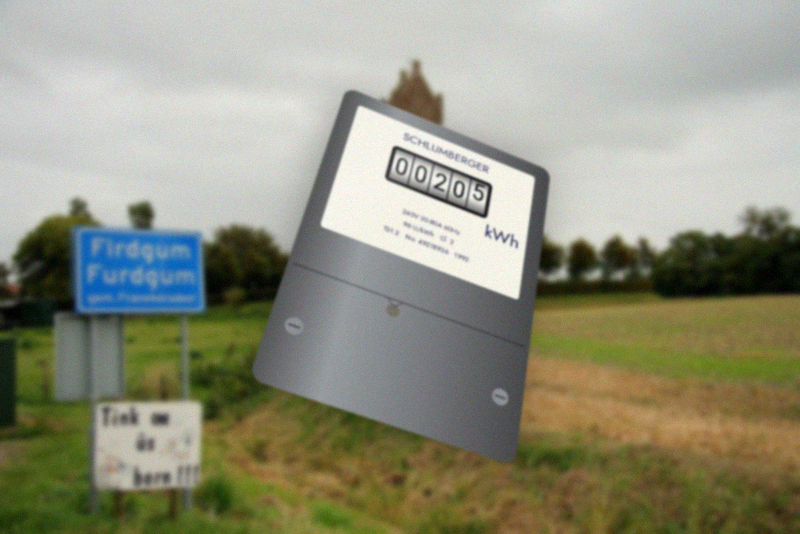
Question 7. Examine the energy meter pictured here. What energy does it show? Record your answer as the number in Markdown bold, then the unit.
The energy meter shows **205** kWh
